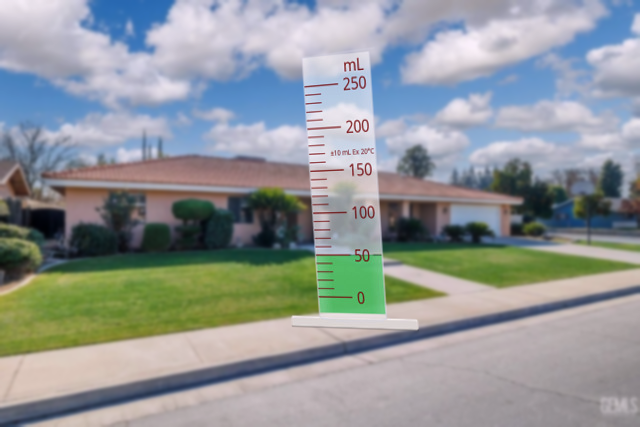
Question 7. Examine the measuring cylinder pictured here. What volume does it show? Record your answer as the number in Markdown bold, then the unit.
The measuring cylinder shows **50** mL
